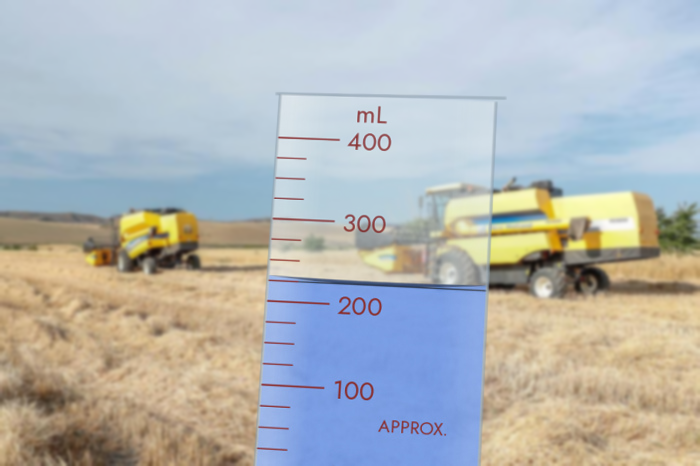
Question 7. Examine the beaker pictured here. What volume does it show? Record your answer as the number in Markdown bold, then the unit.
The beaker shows **225** mL
